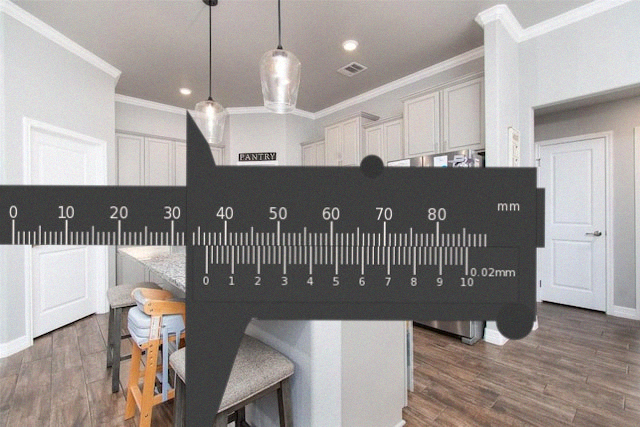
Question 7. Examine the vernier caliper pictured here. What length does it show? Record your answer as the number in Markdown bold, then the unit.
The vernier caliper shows **36.5** mm
